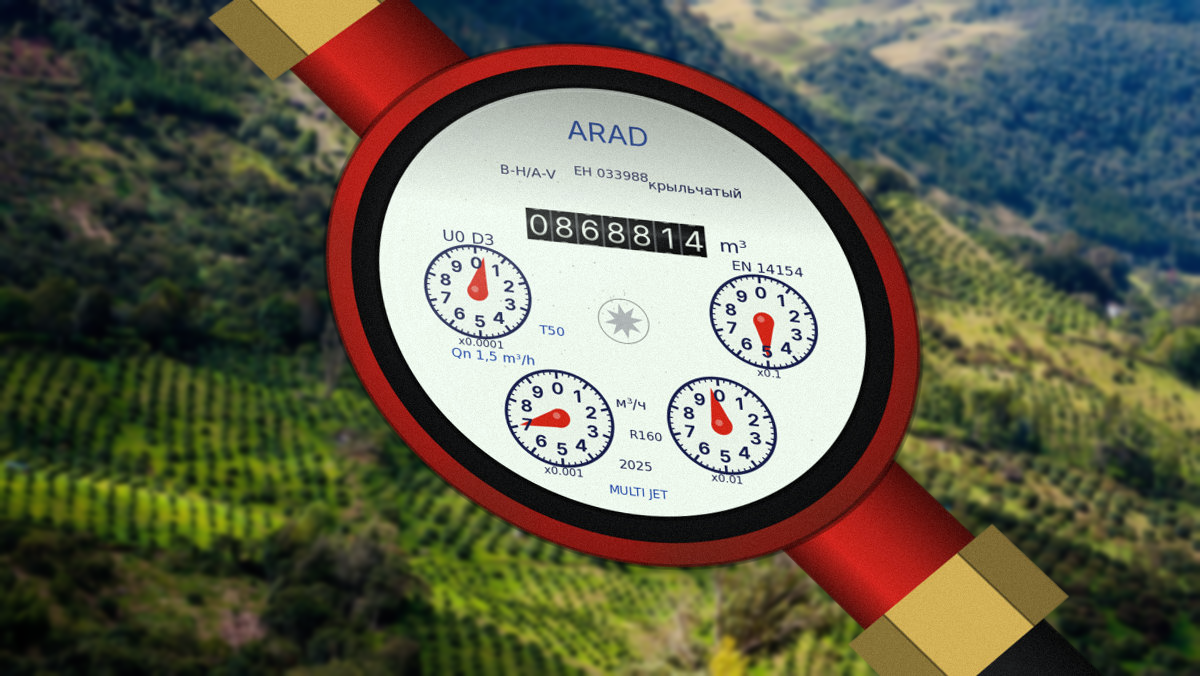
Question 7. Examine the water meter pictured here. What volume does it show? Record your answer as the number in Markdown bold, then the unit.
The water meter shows **868814.4970** m³
